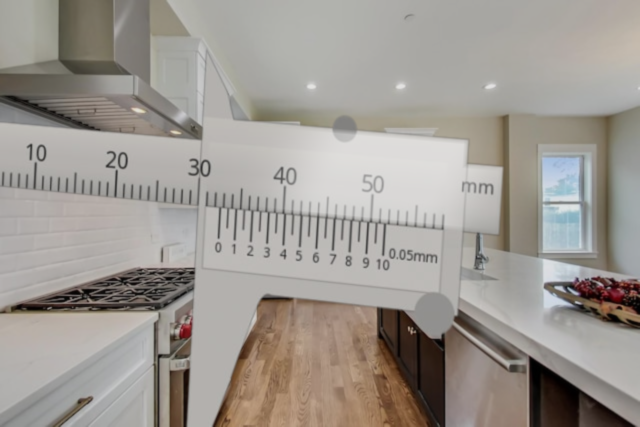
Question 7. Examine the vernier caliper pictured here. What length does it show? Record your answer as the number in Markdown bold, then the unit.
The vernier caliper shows **32.6** mm
